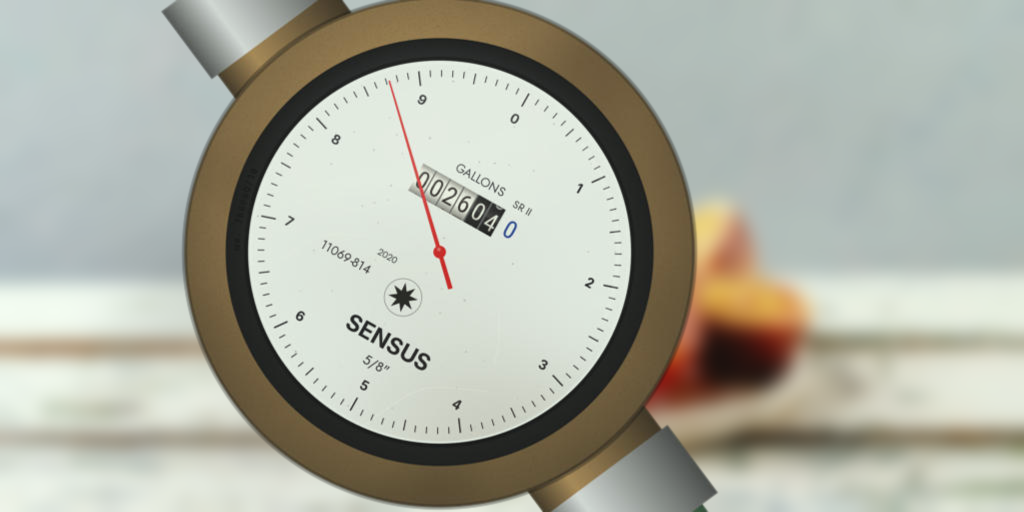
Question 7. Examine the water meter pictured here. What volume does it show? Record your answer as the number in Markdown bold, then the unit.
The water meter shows **26038.7** gal
